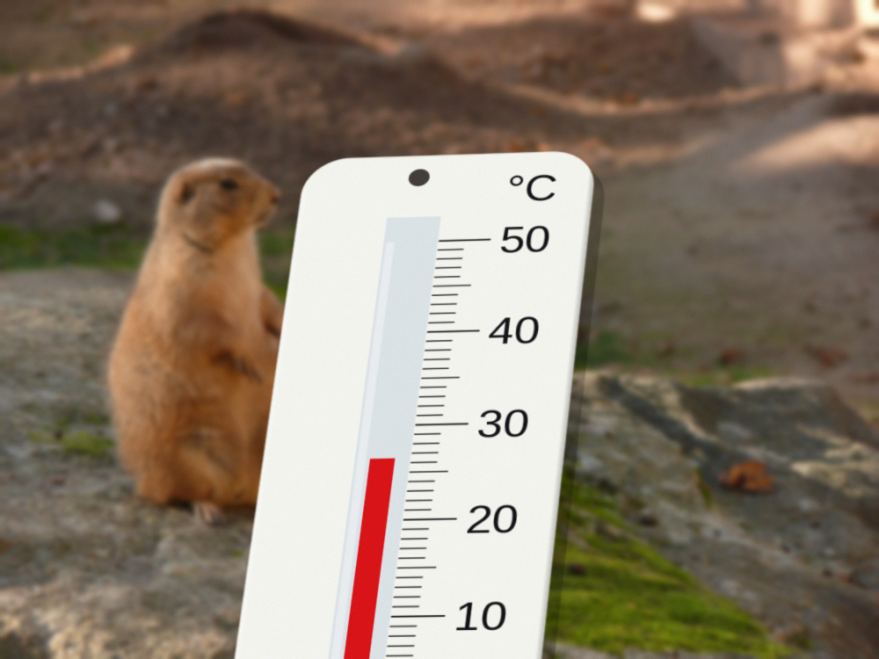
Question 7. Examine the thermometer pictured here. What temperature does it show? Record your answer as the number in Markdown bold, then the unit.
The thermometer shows **26.5** °C
